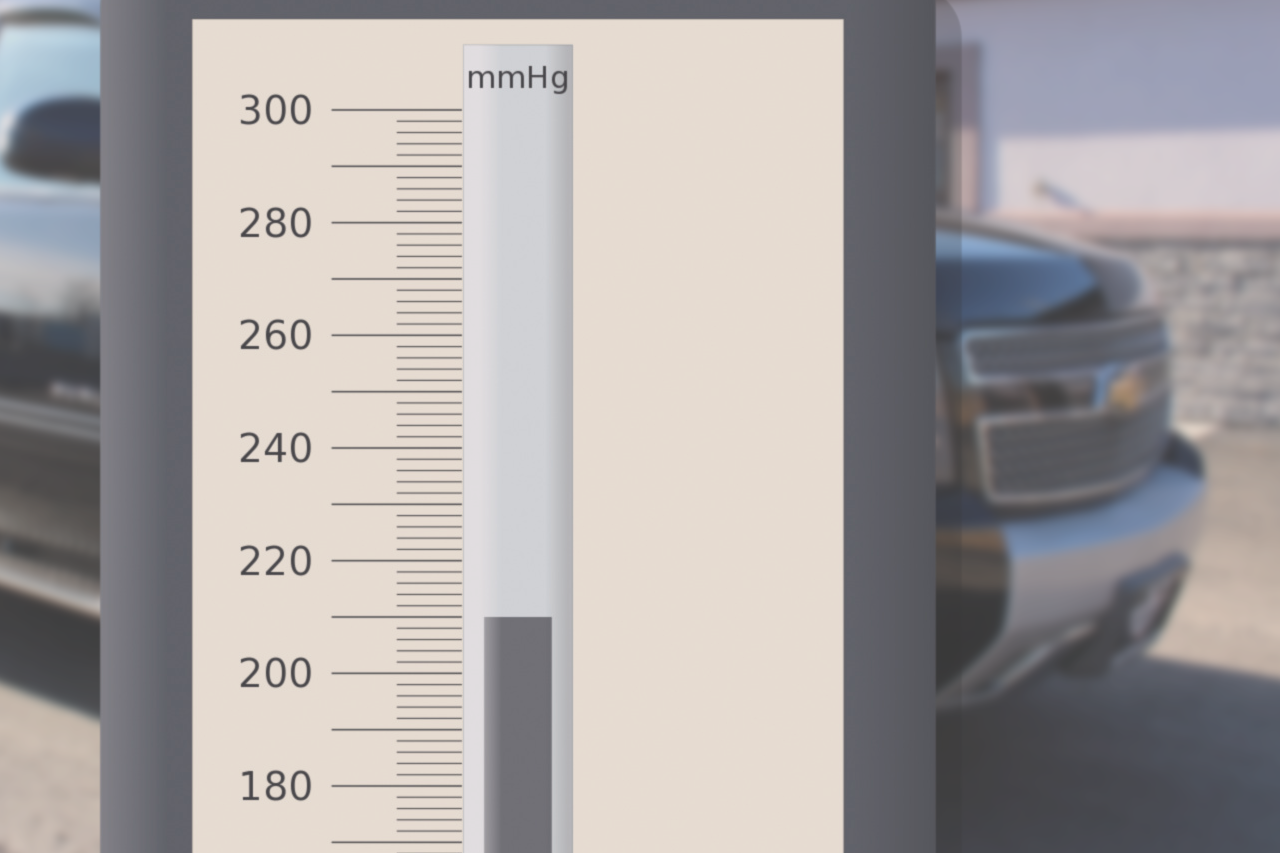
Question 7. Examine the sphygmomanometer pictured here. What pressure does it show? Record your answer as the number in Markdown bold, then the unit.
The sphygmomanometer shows **210** mmHg
